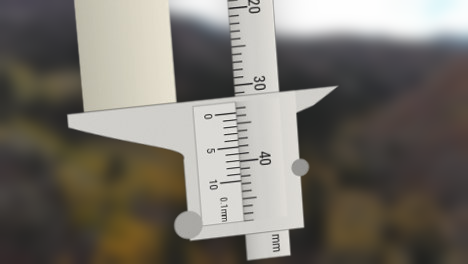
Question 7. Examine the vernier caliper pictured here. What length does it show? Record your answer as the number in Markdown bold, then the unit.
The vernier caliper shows **33.6** mm
